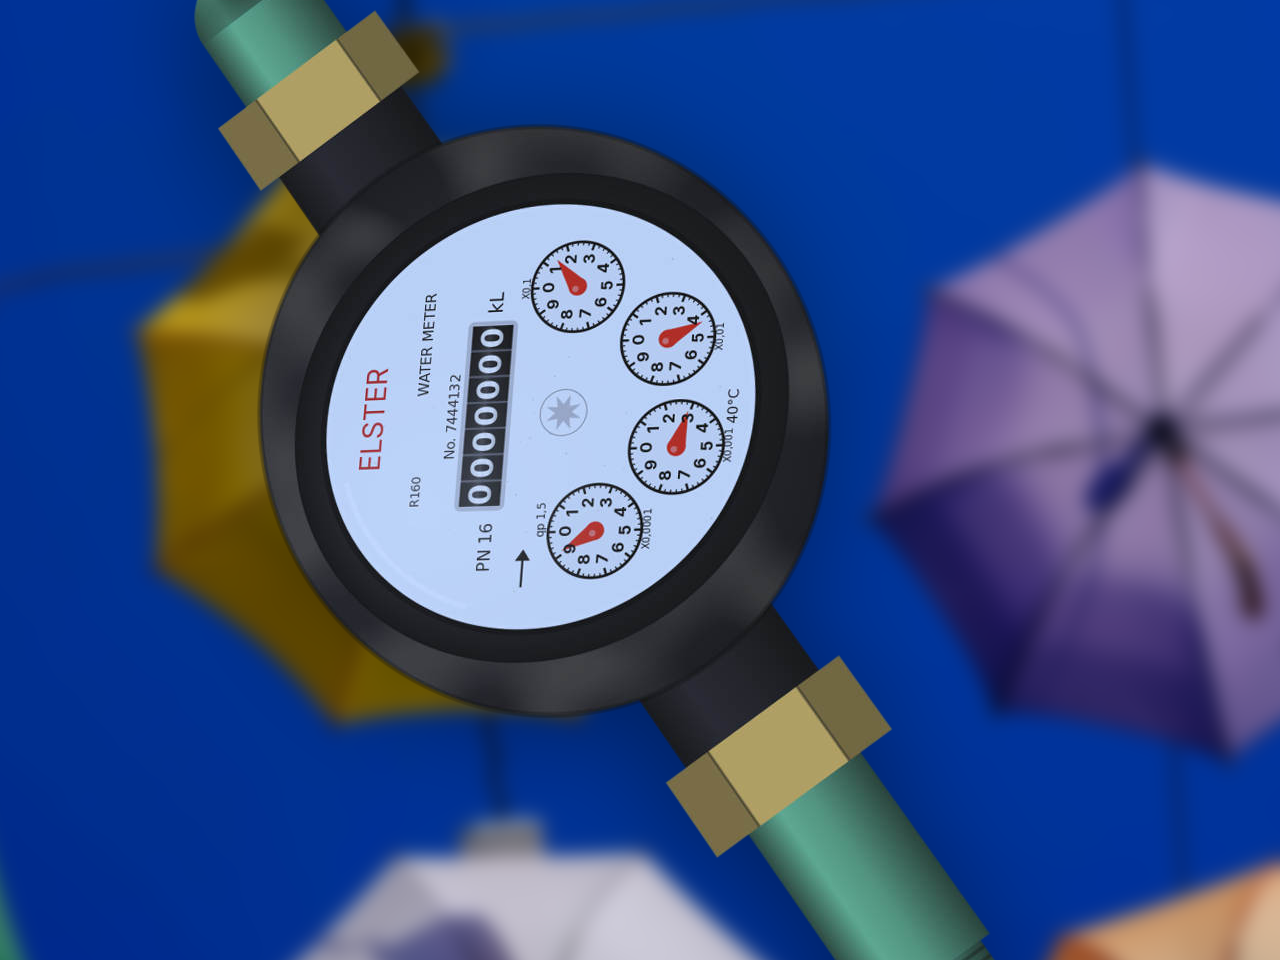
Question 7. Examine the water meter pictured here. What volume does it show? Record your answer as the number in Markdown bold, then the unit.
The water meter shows **0.1429** kL
